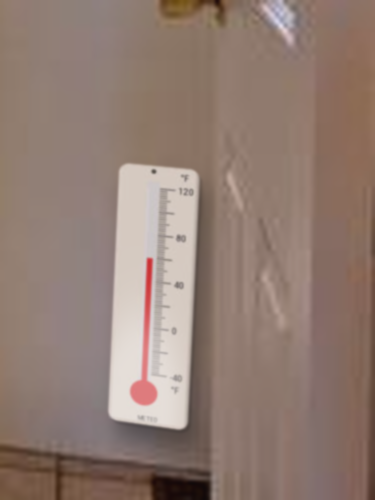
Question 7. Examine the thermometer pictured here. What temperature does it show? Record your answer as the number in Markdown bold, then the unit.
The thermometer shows **60** °F
